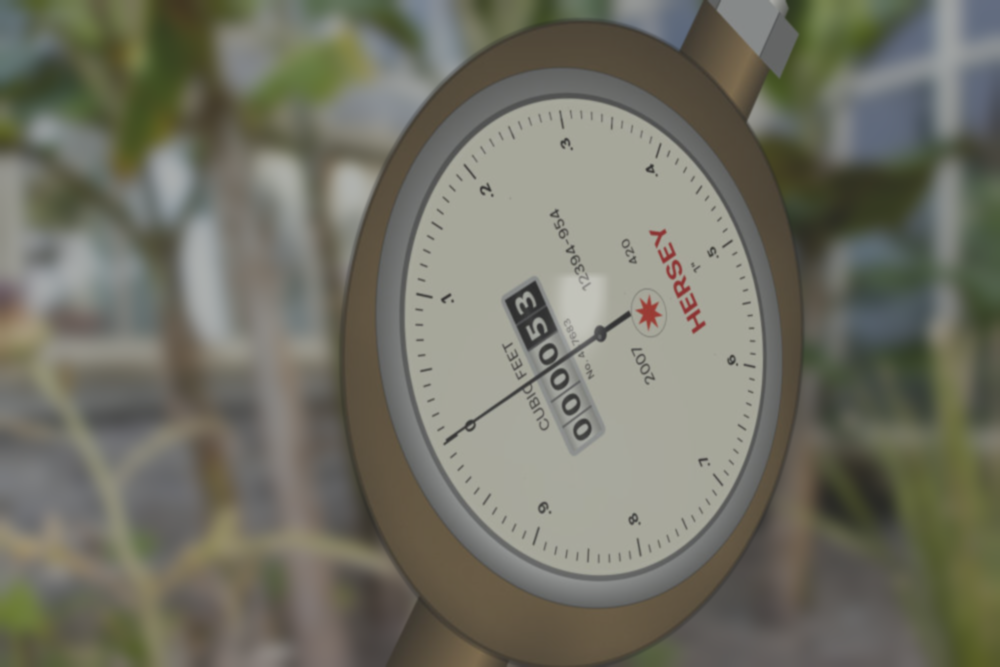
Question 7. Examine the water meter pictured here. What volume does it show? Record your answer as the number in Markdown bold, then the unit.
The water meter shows **53.00** ft³
